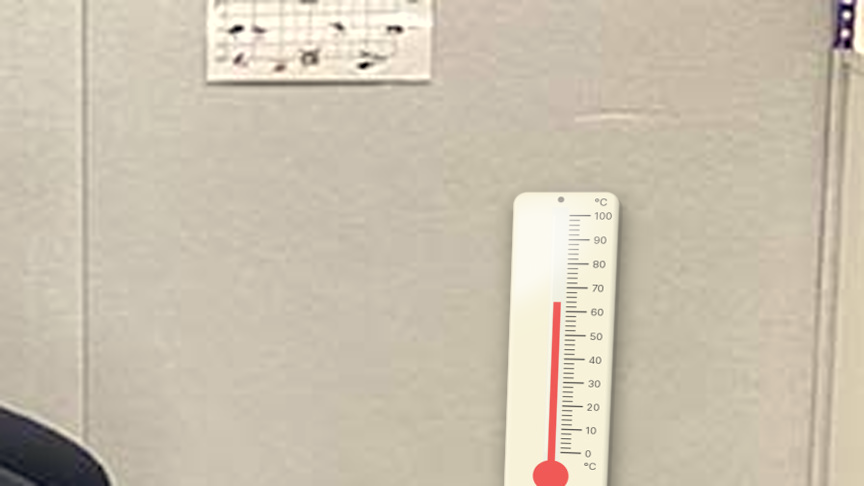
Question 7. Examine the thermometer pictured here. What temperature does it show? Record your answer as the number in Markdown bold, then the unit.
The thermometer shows **64** °C
